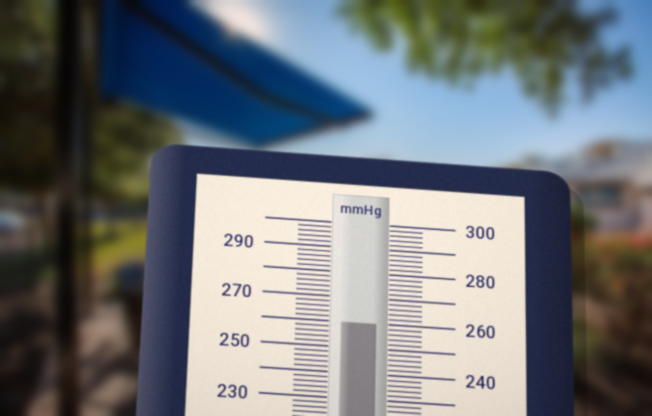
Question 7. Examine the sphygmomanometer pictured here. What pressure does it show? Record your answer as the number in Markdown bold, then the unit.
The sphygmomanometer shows **260** mmHg
